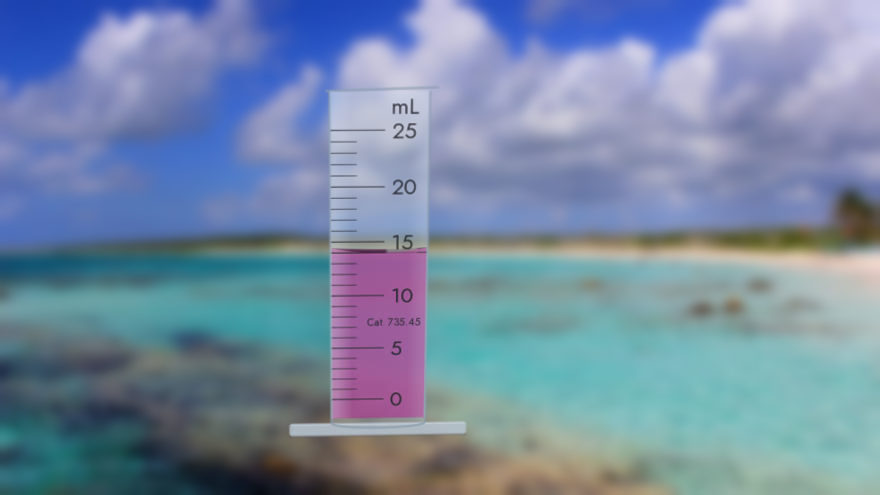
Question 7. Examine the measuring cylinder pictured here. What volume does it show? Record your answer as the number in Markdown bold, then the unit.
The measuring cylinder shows **14** mL
